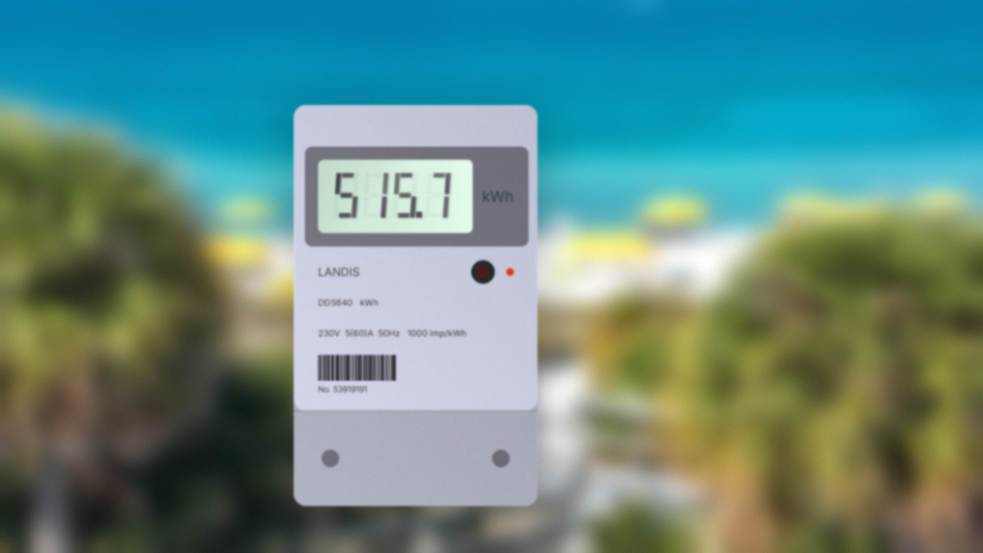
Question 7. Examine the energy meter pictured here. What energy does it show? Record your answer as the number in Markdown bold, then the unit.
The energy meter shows **515.7** kWh
